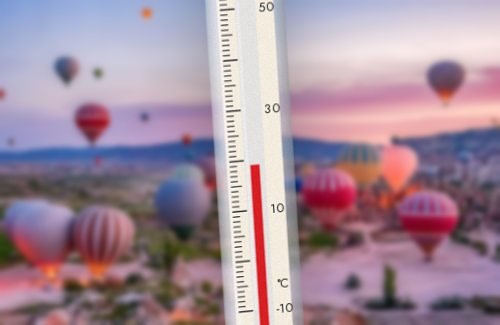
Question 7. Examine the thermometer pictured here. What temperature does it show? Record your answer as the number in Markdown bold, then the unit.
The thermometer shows **19** °C
